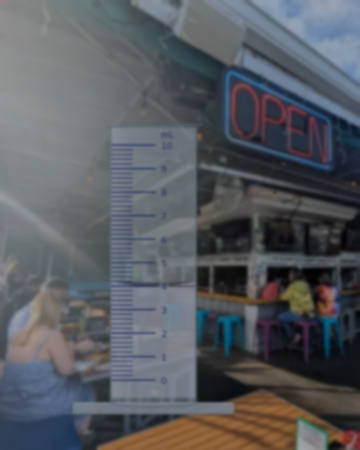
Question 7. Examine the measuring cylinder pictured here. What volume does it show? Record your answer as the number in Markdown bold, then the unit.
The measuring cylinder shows **4** mL
